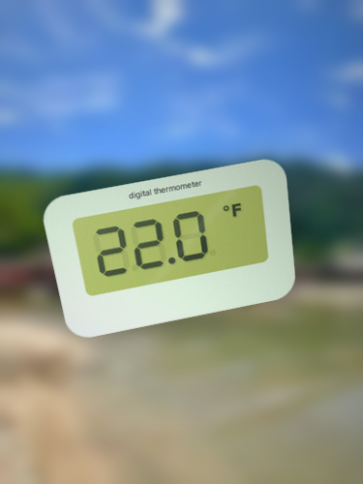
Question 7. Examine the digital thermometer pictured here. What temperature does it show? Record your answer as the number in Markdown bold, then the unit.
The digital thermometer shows **22.0** °F
